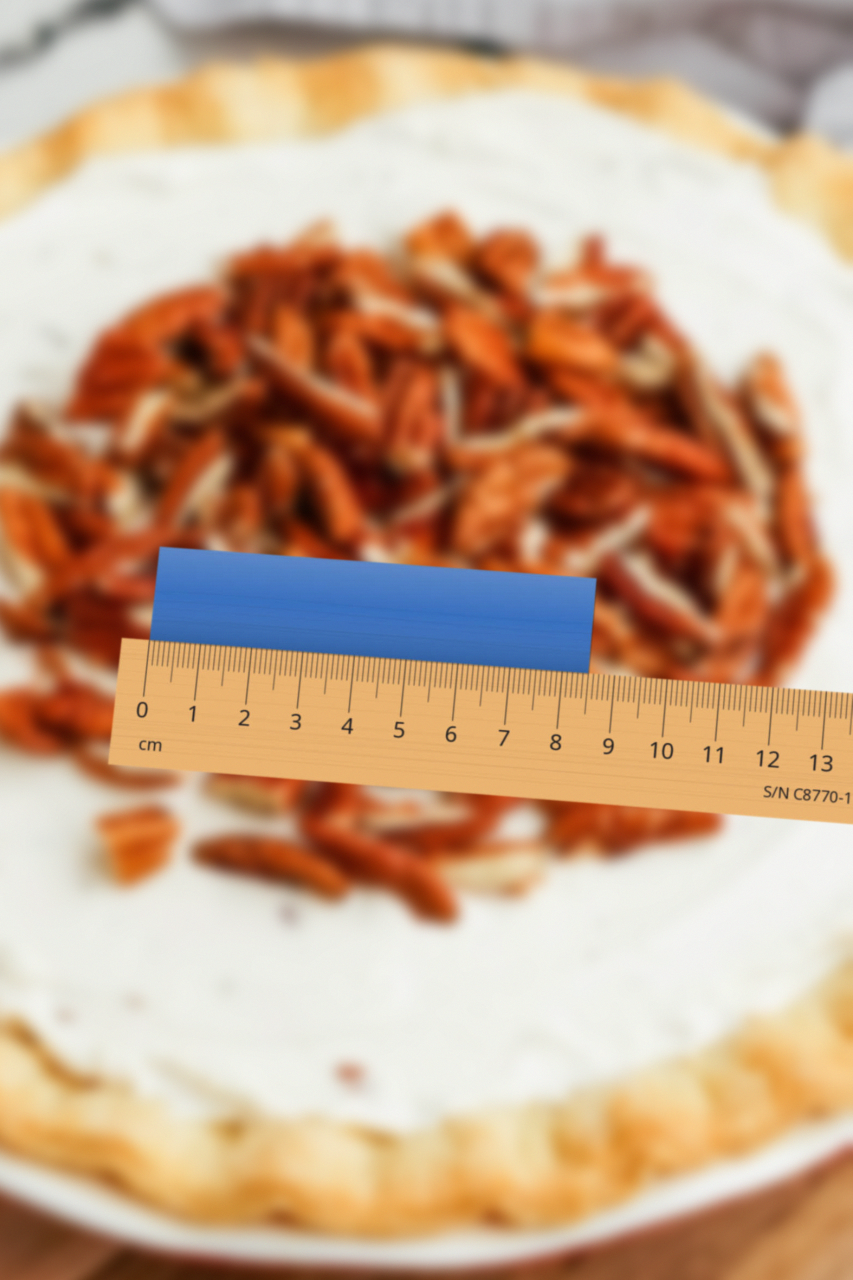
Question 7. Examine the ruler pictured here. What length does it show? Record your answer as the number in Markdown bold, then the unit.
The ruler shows **8.5** cm
